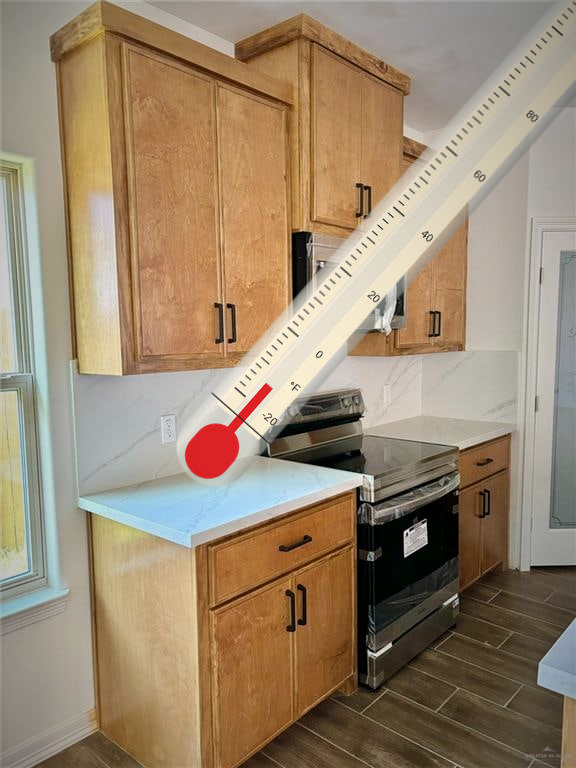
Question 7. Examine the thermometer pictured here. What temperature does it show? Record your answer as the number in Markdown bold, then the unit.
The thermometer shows **-14** °F
